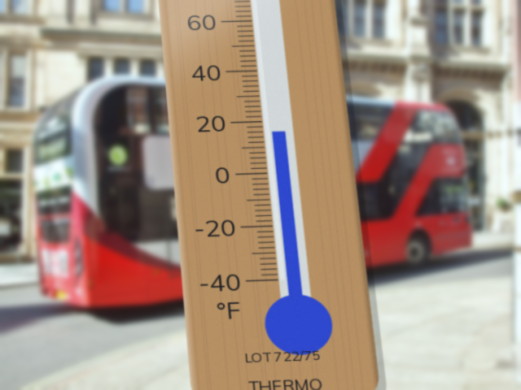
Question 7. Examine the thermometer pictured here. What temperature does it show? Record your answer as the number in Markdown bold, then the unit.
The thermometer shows **16** °F
